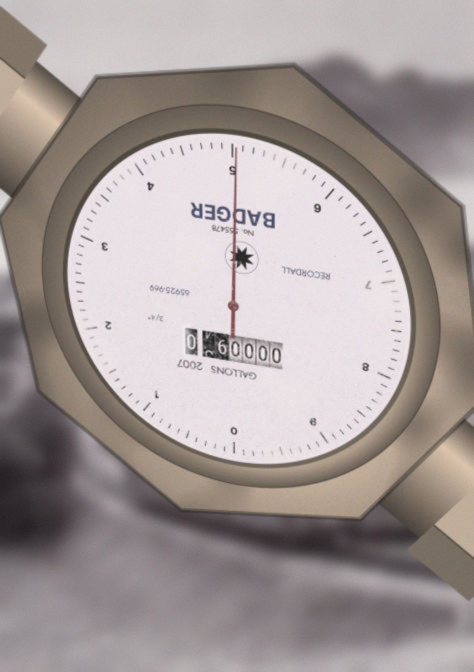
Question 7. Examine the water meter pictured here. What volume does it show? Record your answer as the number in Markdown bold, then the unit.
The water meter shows **935.0** gal
